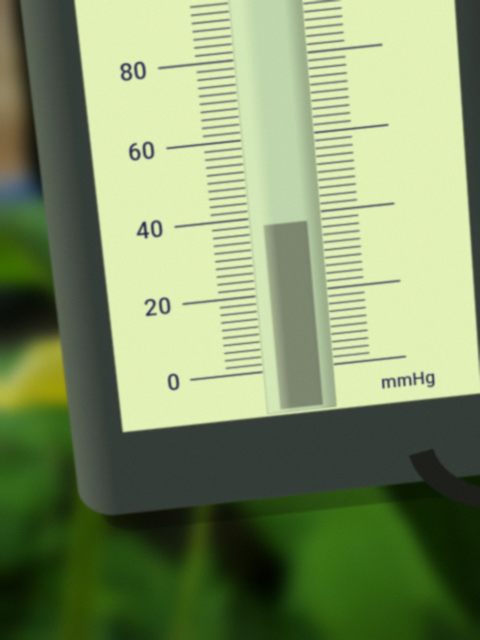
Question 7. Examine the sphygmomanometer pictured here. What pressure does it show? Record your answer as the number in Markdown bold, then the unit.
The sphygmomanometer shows **38** mmHg
